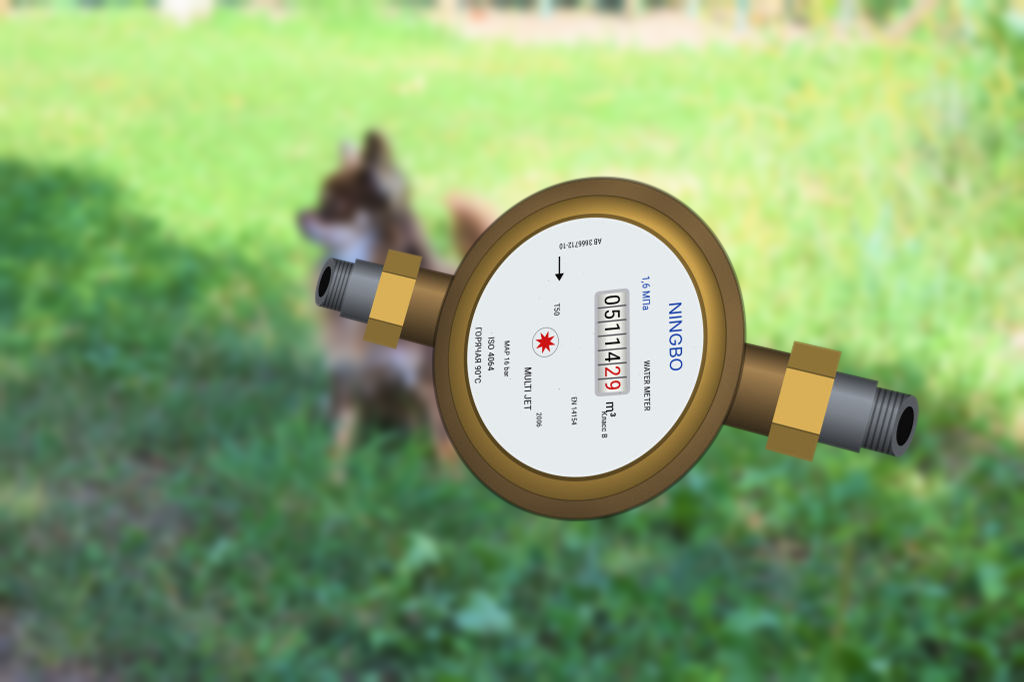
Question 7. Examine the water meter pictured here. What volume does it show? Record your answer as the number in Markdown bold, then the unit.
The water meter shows **5114.29** m³
